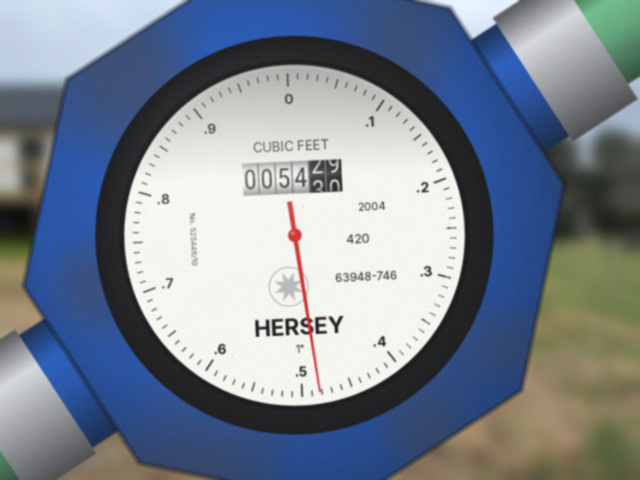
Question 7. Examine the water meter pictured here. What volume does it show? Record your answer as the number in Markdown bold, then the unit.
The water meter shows **5429.48** ft³
